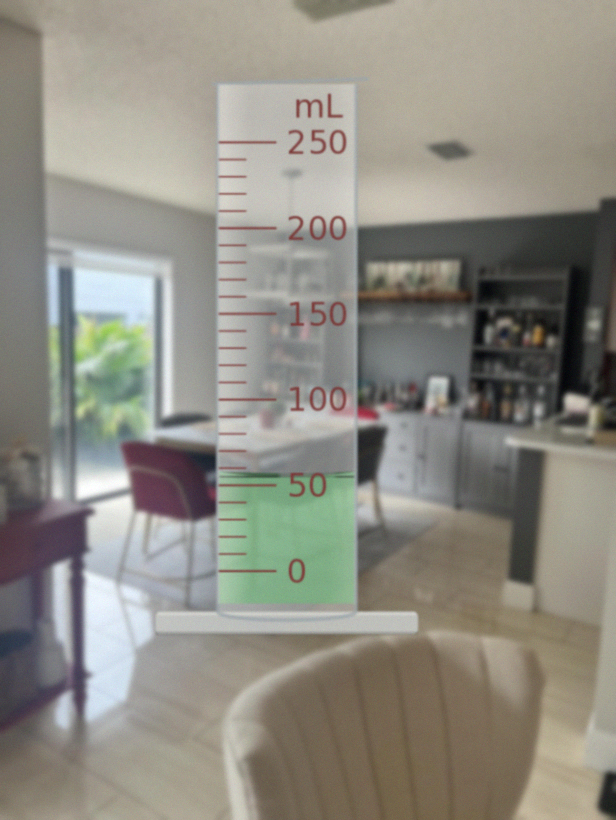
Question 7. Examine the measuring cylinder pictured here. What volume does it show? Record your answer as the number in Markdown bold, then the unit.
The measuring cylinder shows **55** mL
